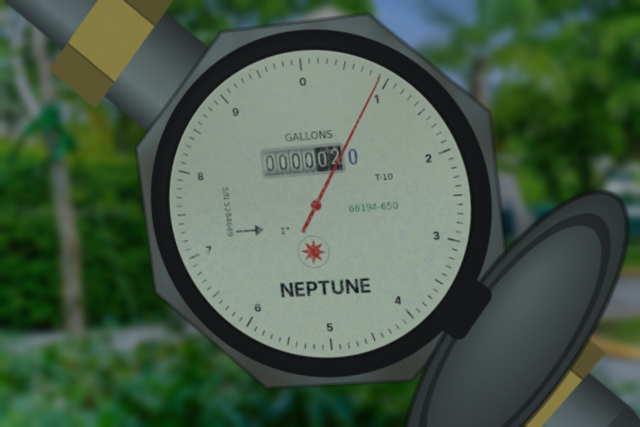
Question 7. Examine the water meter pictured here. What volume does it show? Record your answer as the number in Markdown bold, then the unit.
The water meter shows **20.9** gal
